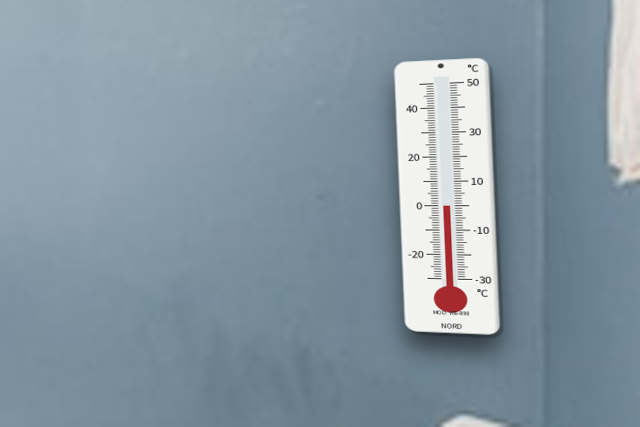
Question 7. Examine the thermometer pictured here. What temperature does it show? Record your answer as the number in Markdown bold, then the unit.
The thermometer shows **0** °C
